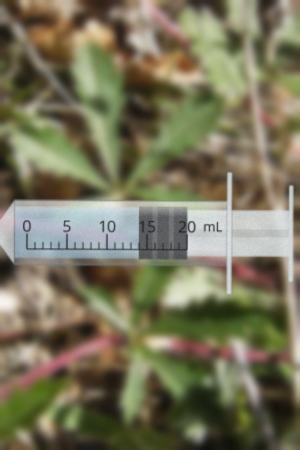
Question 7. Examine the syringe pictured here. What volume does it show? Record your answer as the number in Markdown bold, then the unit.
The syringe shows **14** mL
